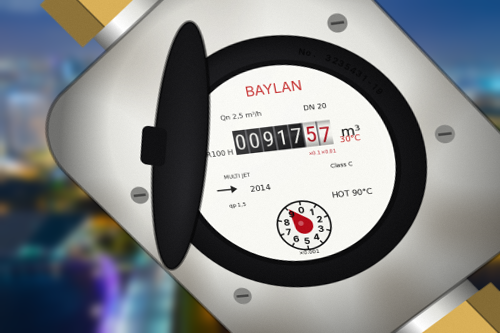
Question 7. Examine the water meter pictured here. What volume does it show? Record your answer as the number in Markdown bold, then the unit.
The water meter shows **917.569** m³
